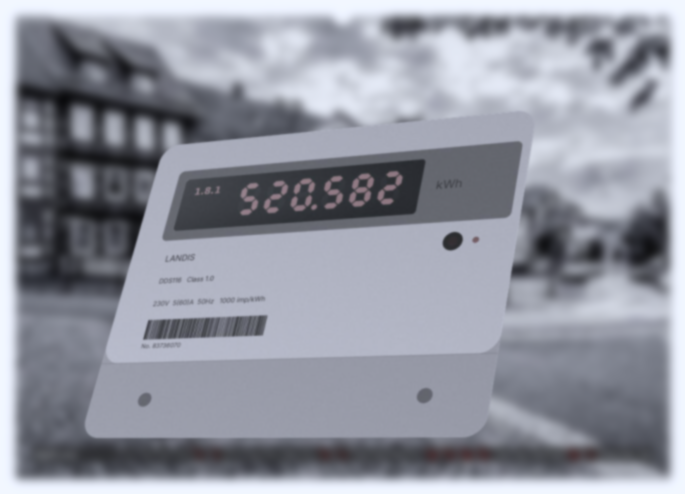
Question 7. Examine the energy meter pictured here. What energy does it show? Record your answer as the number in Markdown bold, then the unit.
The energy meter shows **520.582** kWh
